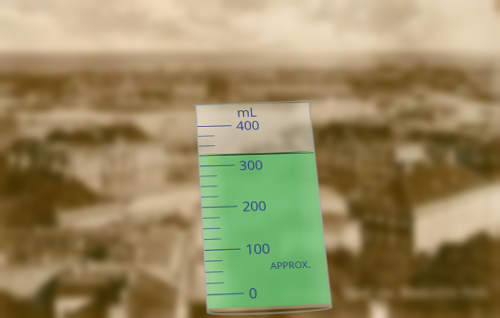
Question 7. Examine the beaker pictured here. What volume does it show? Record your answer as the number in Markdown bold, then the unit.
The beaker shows **325** mL
